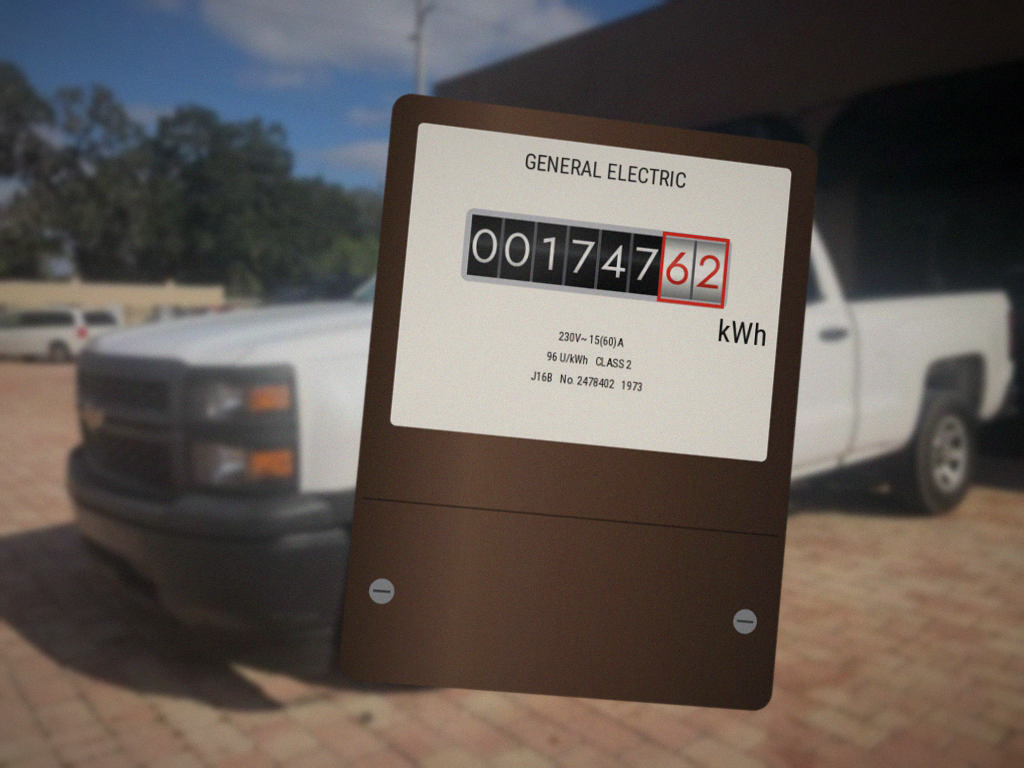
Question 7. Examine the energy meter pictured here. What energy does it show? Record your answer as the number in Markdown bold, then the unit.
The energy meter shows **1747.62** kWh
